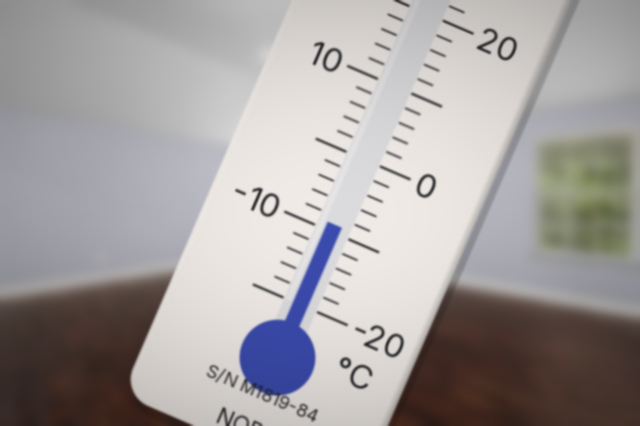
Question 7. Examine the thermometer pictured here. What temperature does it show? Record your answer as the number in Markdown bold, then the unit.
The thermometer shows **-9** °C
